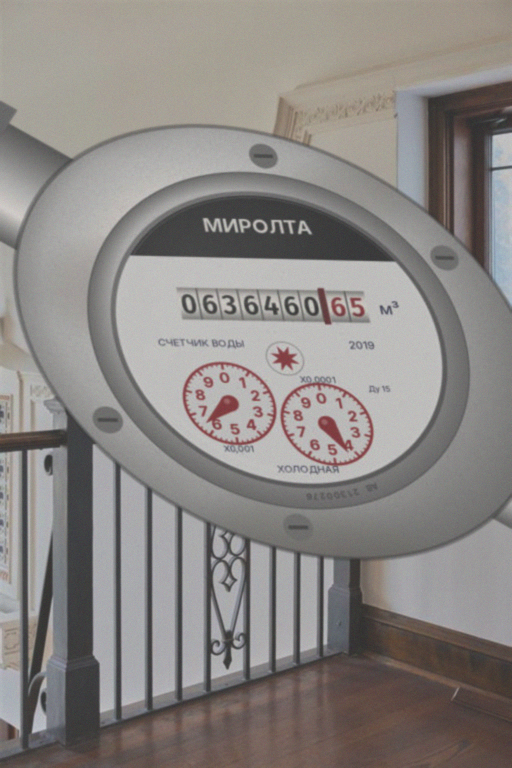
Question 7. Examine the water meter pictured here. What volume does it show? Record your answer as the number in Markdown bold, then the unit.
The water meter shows **636460.6564** m³
